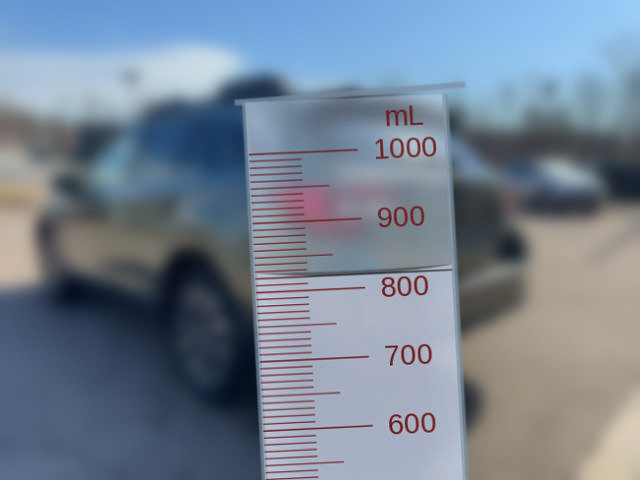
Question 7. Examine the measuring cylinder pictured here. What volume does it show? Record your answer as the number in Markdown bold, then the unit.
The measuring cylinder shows **820** mL
